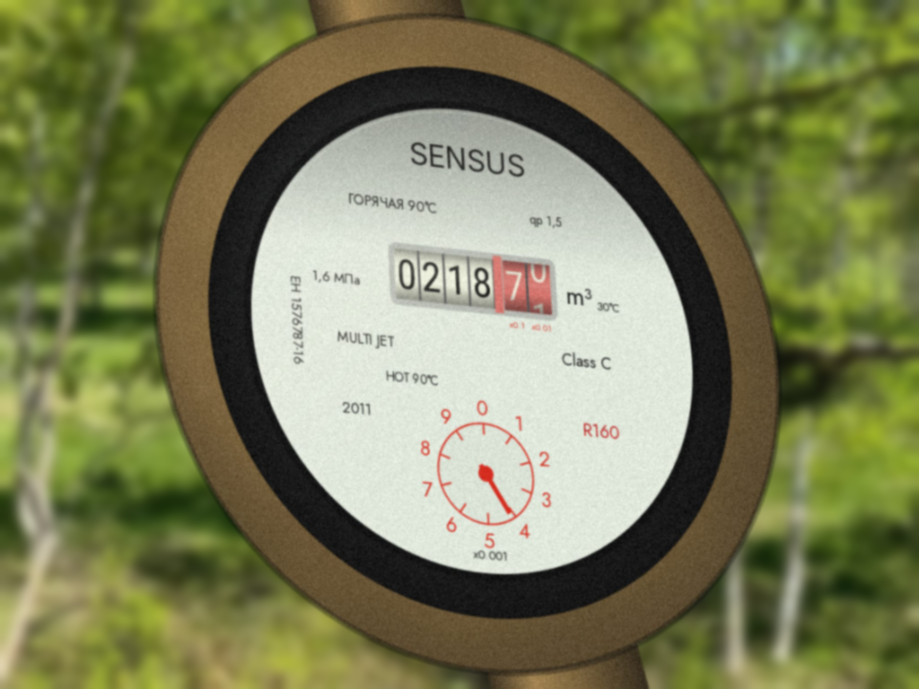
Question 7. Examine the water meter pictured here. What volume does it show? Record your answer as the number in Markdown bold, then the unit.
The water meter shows **218.704** m³
